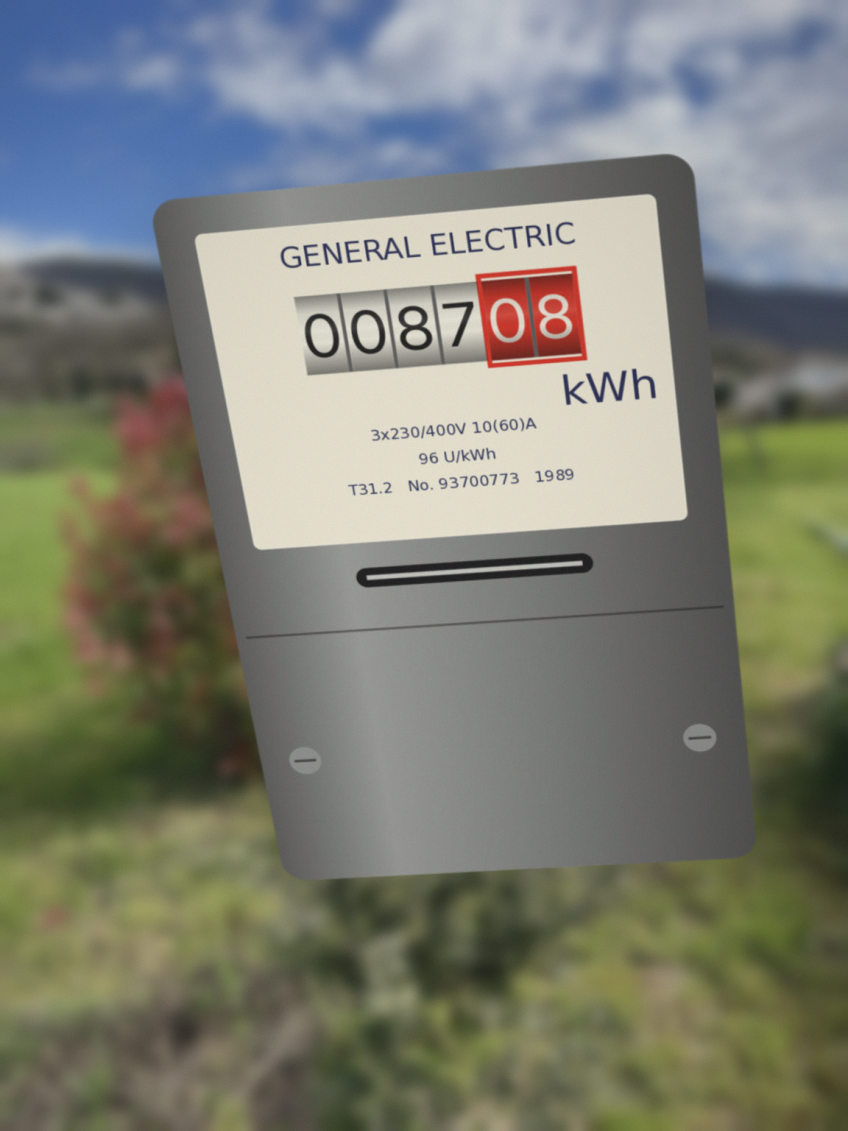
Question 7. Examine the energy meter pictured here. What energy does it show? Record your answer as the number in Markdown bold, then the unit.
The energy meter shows **87.08** kWh
